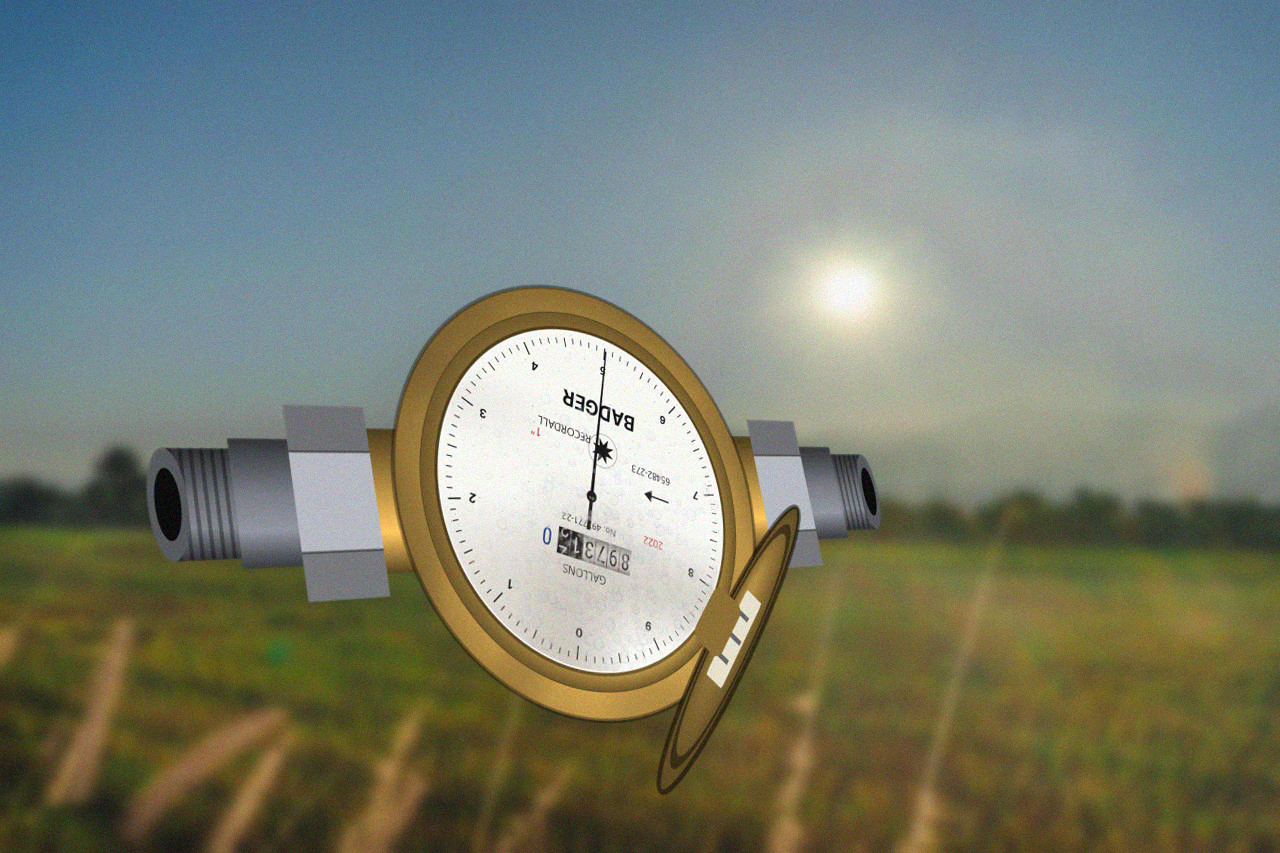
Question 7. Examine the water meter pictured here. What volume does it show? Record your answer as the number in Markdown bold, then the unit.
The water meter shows **8973125.0** gal
